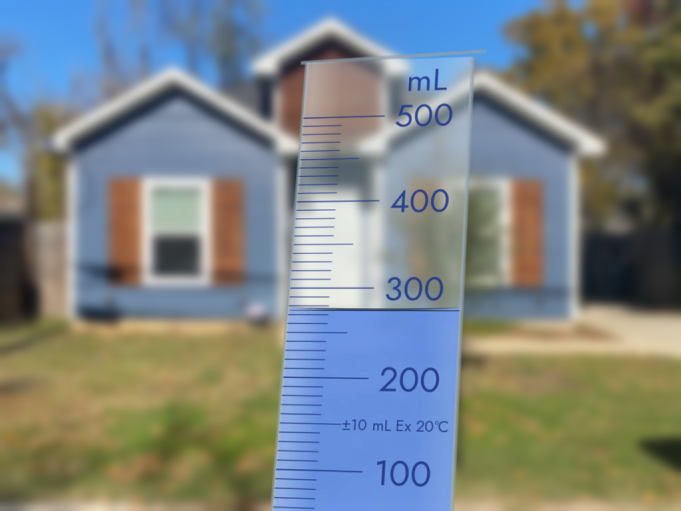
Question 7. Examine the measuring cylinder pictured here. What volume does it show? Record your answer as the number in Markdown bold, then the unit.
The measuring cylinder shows **275** mL
